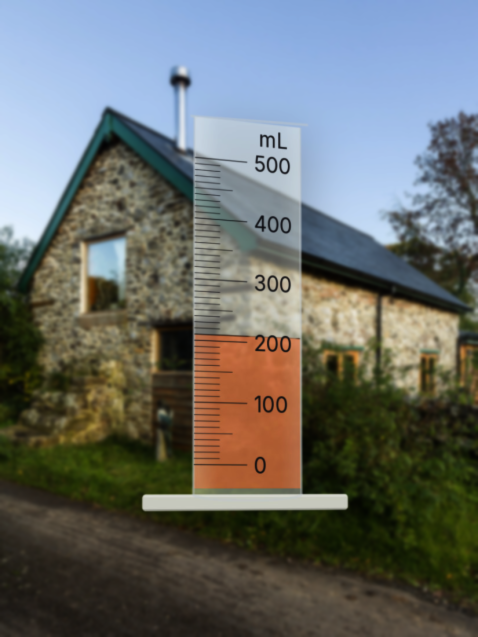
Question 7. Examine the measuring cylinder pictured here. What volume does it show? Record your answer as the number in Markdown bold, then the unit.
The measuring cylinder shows **210** mL
